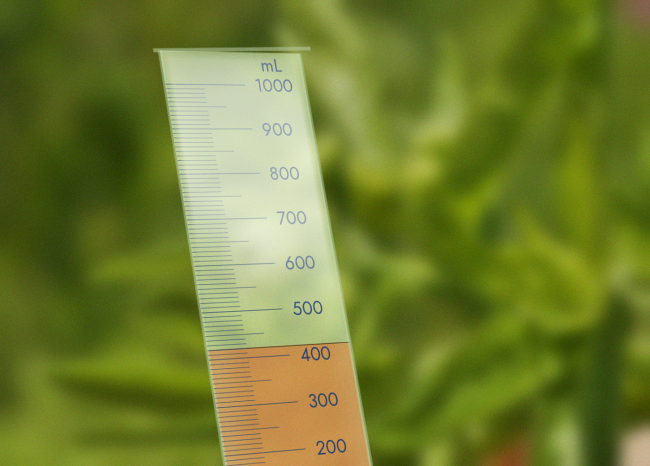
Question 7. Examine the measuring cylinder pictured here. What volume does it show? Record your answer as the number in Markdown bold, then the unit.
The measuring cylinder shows **420** mL
